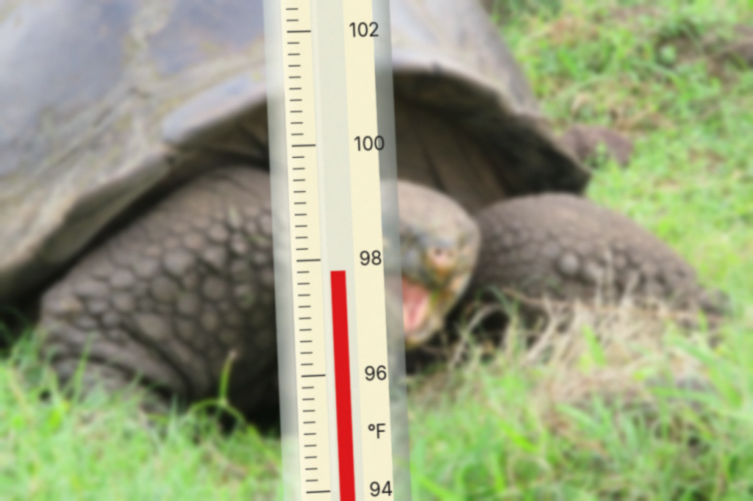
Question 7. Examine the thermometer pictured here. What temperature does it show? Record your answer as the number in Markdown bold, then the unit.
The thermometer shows **97.8** °F
